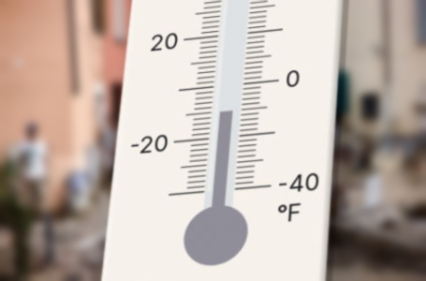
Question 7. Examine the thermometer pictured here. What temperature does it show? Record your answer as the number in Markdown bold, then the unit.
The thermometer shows **-10** °F
